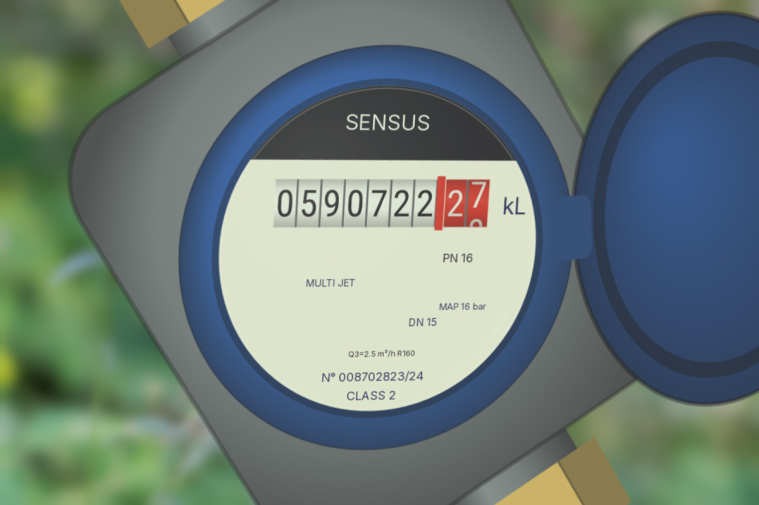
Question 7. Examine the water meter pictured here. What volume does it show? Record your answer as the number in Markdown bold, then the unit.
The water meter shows **590722.27** kL
